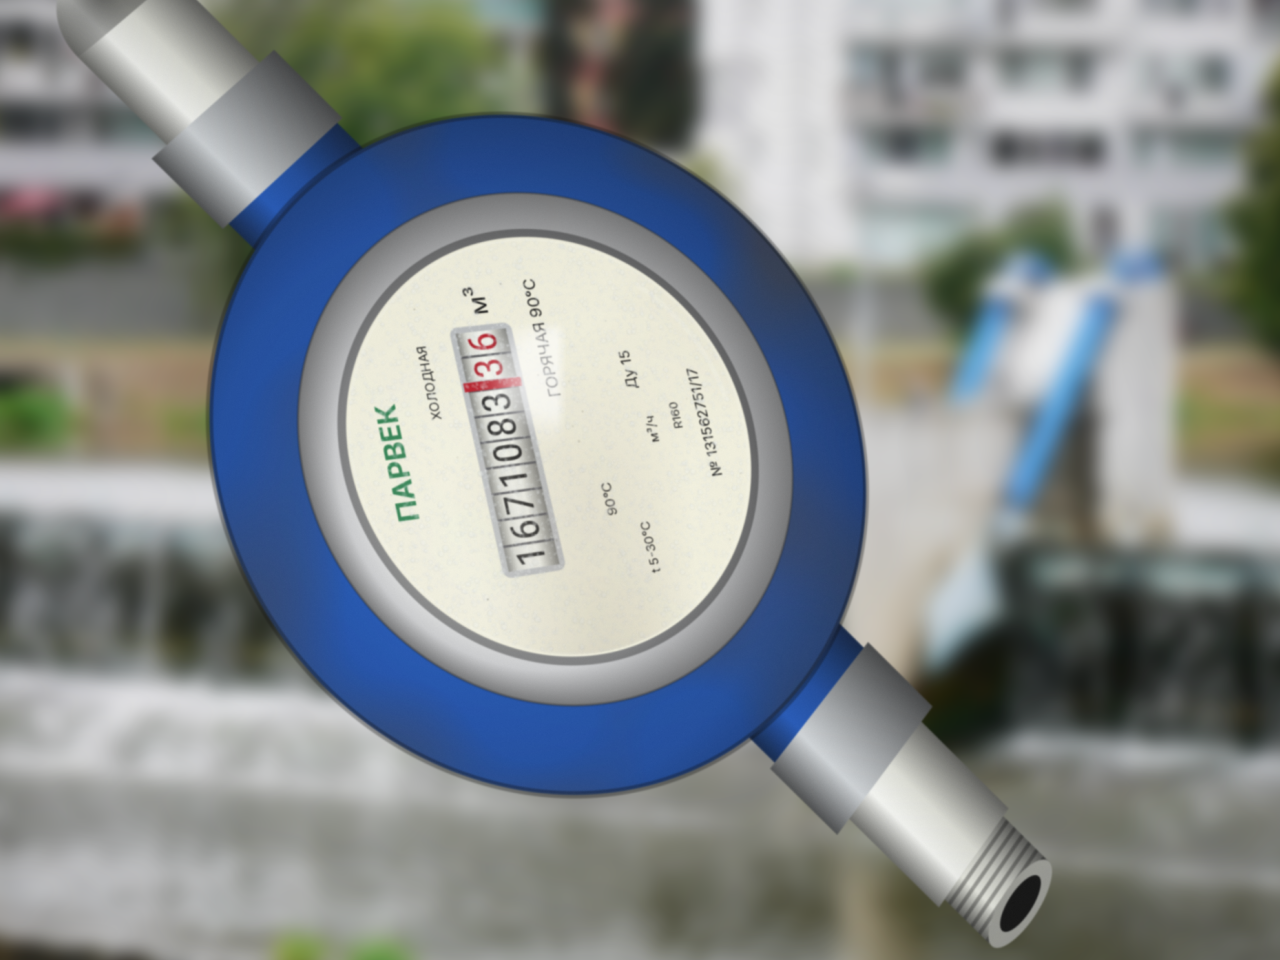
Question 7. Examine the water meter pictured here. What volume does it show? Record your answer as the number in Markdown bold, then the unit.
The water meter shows **1671083.36** m³
